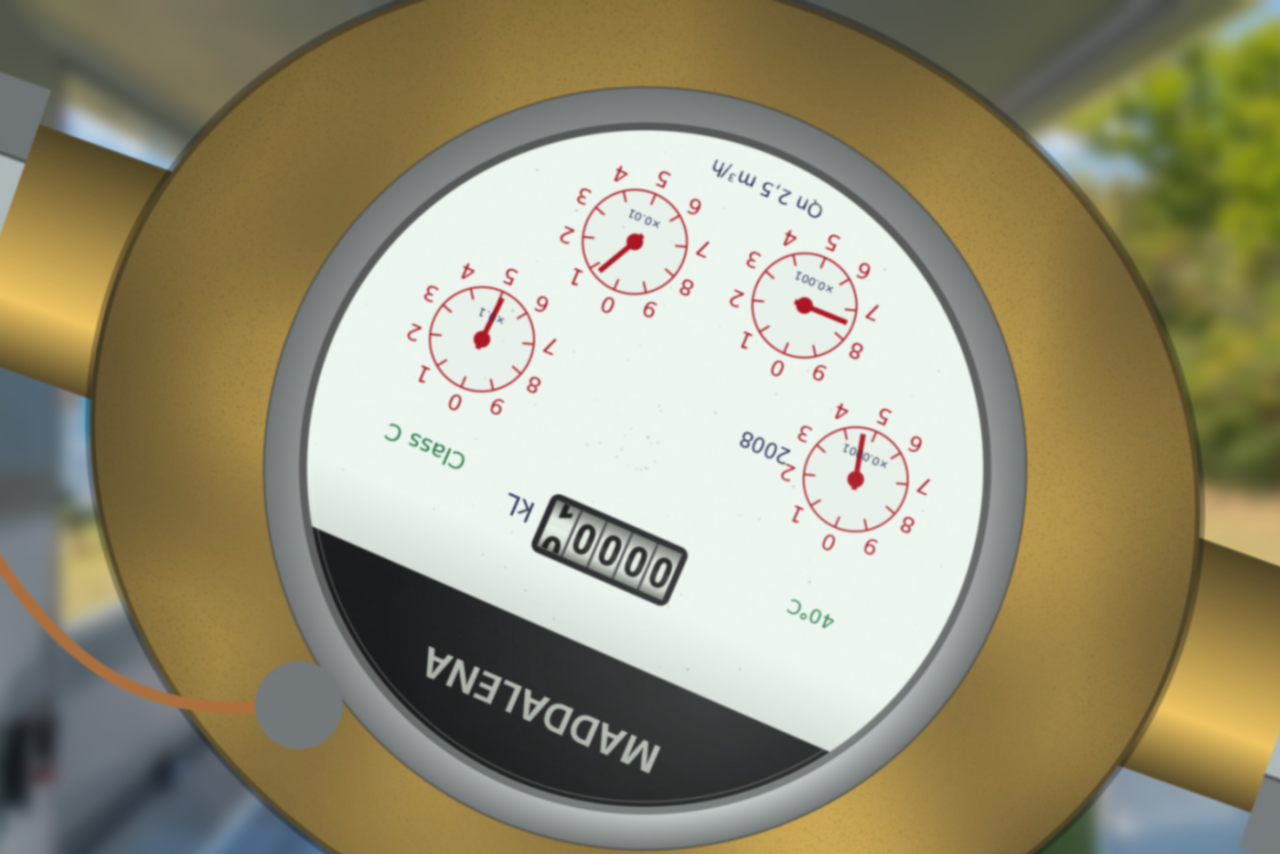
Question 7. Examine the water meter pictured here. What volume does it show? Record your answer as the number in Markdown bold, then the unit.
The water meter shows **0.5074** kL
